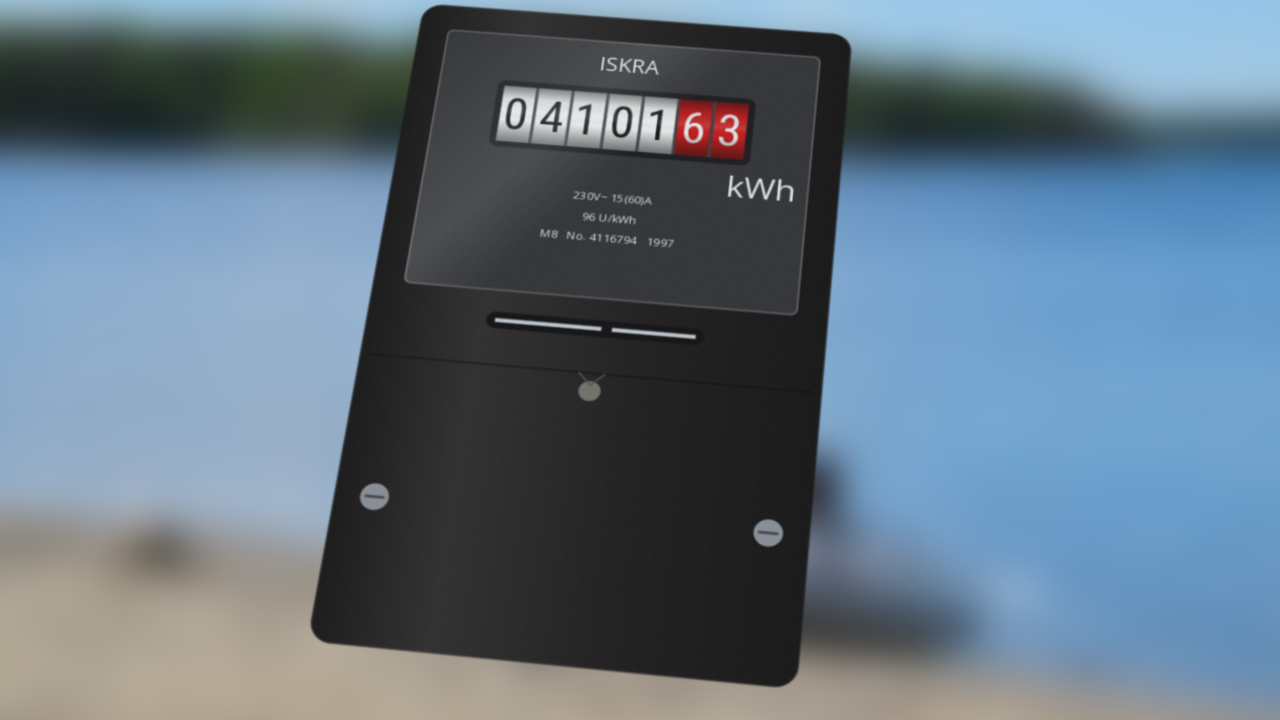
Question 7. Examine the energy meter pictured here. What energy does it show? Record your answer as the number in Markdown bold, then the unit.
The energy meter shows **4101.63** kWh
